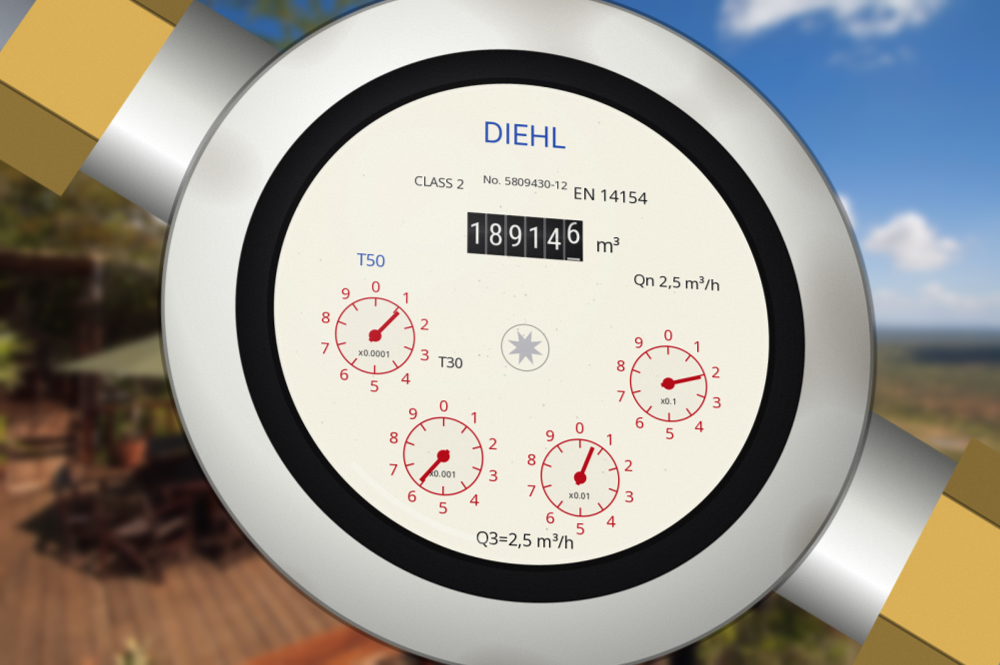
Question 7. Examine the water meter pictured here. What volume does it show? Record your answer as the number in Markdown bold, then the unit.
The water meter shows **189146.2061** m³
